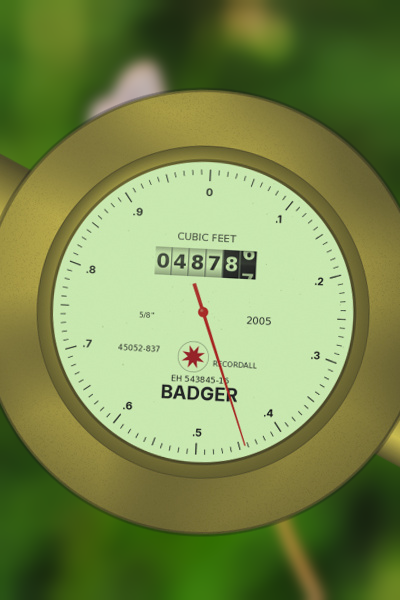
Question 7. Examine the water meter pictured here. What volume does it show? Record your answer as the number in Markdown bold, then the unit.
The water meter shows **48786.44** ft³
